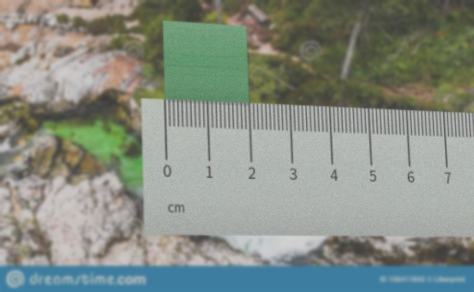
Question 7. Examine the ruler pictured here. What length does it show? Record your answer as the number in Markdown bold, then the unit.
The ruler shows **2** cm
